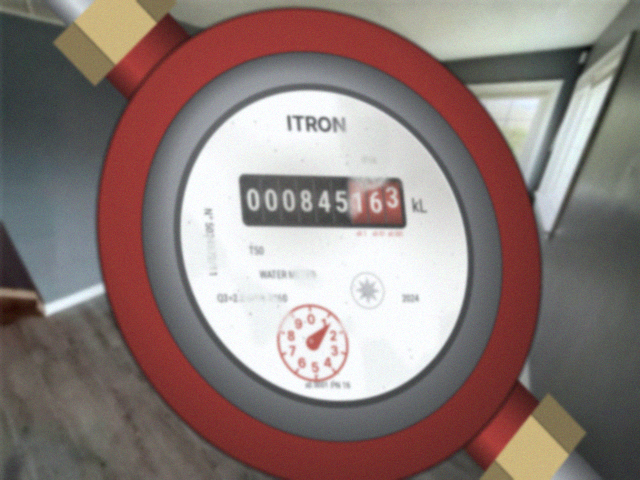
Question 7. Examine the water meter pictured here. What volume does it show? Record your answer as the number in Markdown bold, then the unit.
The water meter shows **845.1631** kL
